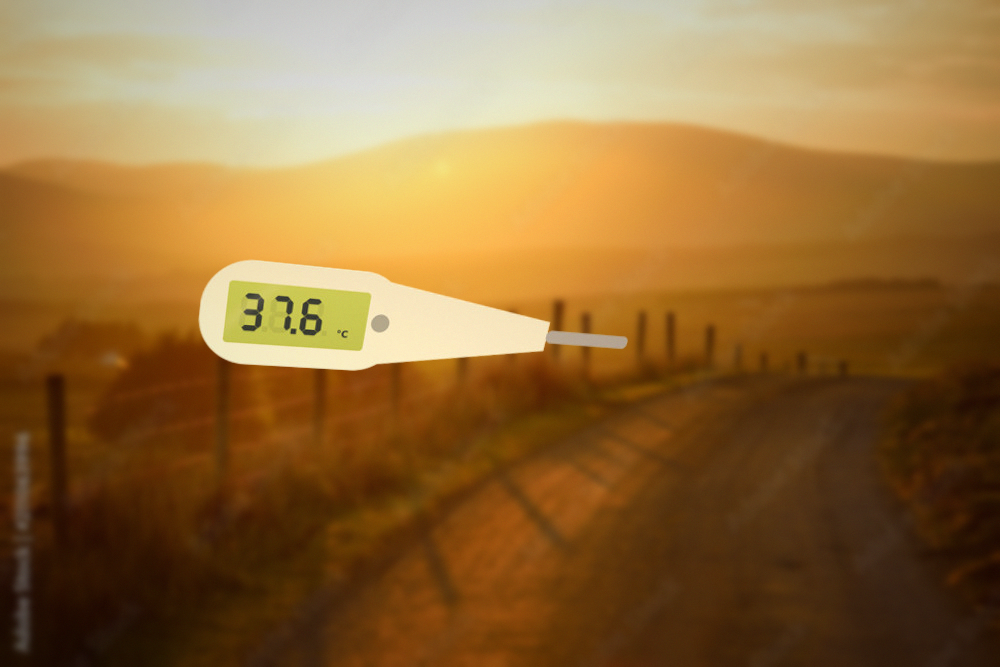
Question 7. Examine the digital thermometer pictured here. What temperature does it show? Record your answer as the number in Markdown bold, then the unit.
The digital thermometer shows **37.6** °C
